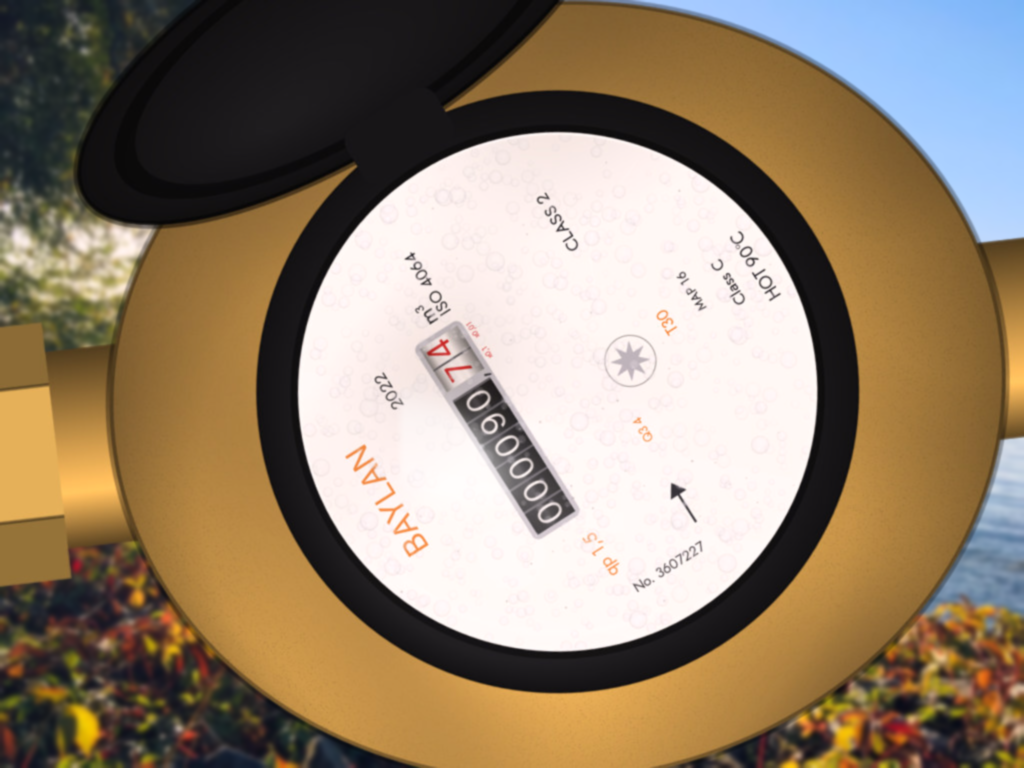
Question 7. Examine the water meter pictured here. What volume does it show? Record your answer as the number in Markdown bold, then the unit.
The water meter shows **90.74** m³
